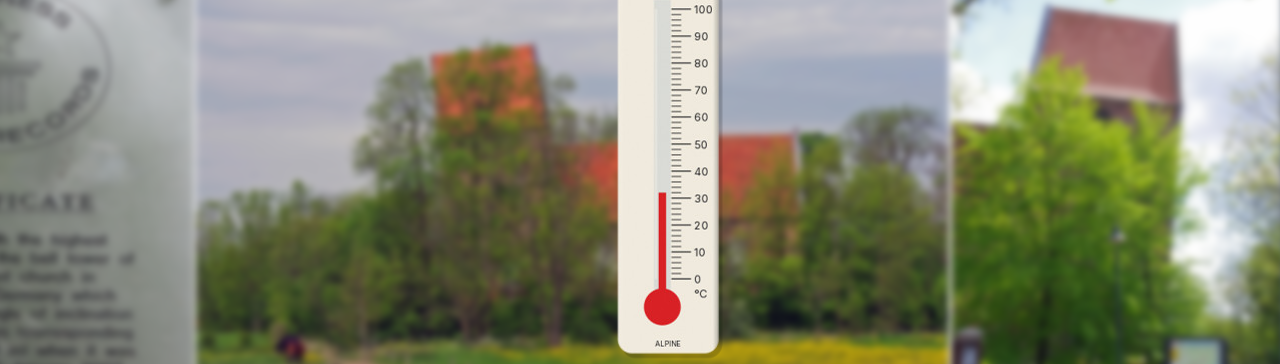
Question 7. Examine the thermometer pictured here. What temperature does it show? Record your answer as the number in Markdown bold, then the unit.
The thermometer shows **32** °C
